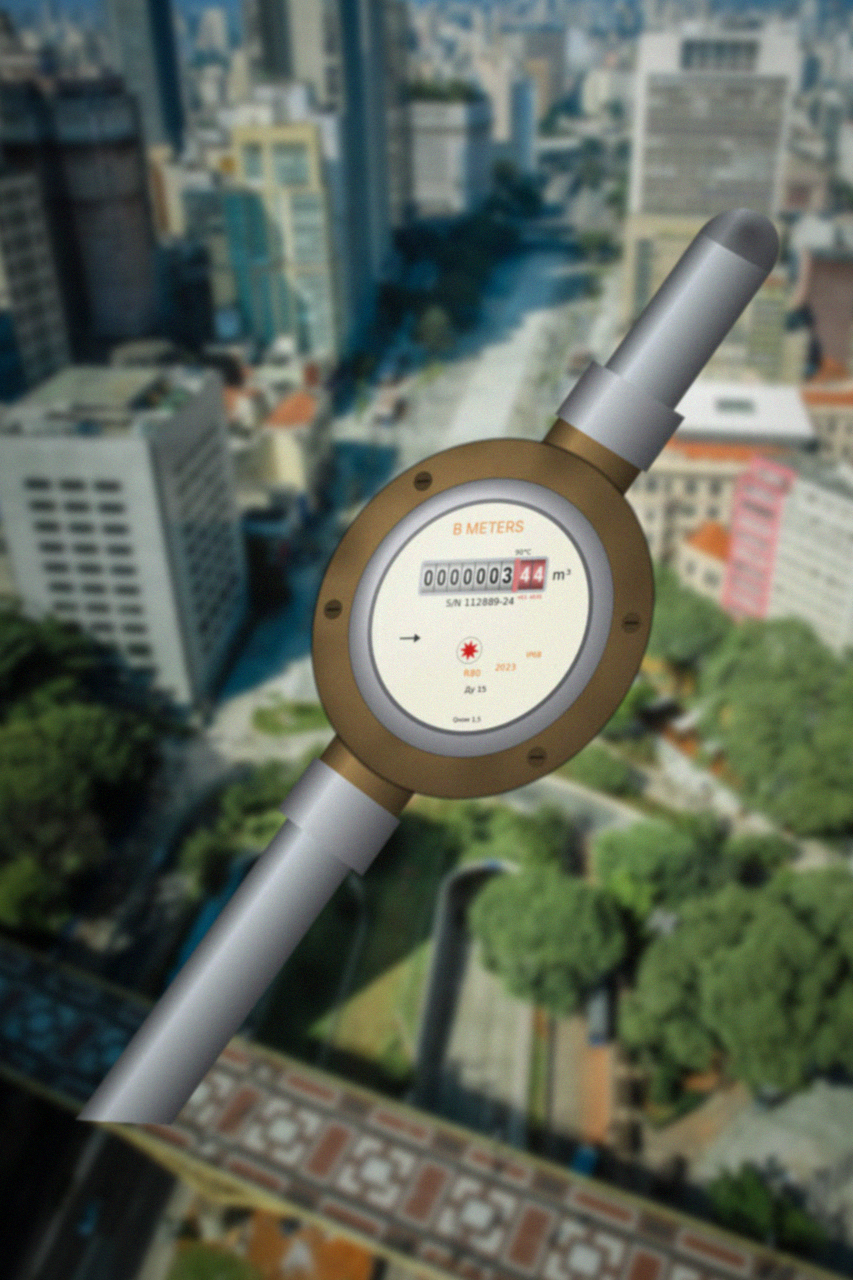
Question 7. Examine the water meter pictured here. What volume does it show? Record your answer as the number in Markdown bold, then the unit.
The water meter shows **3.44** m³
